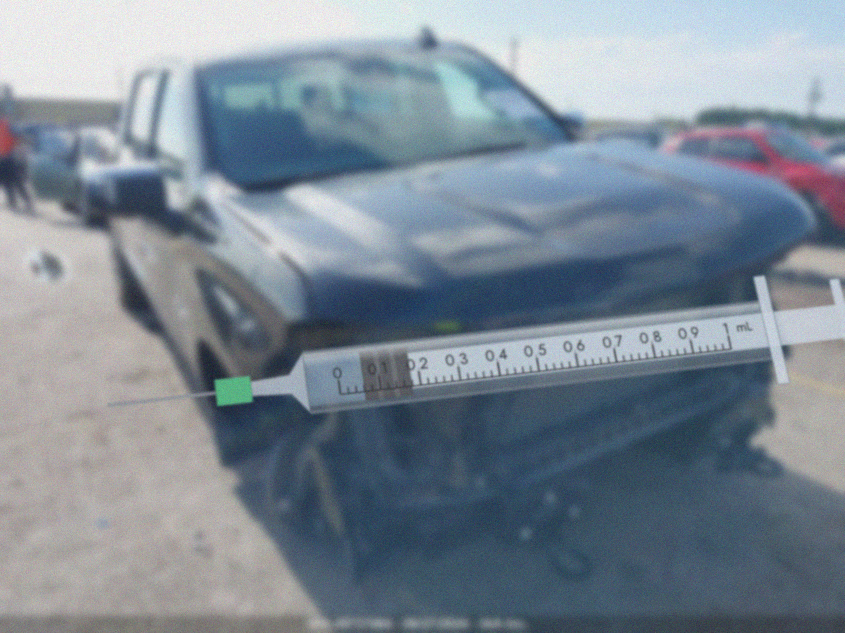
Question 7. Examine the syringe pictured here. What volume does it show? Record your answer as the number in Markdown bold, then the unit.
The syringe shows **0.06** mL
